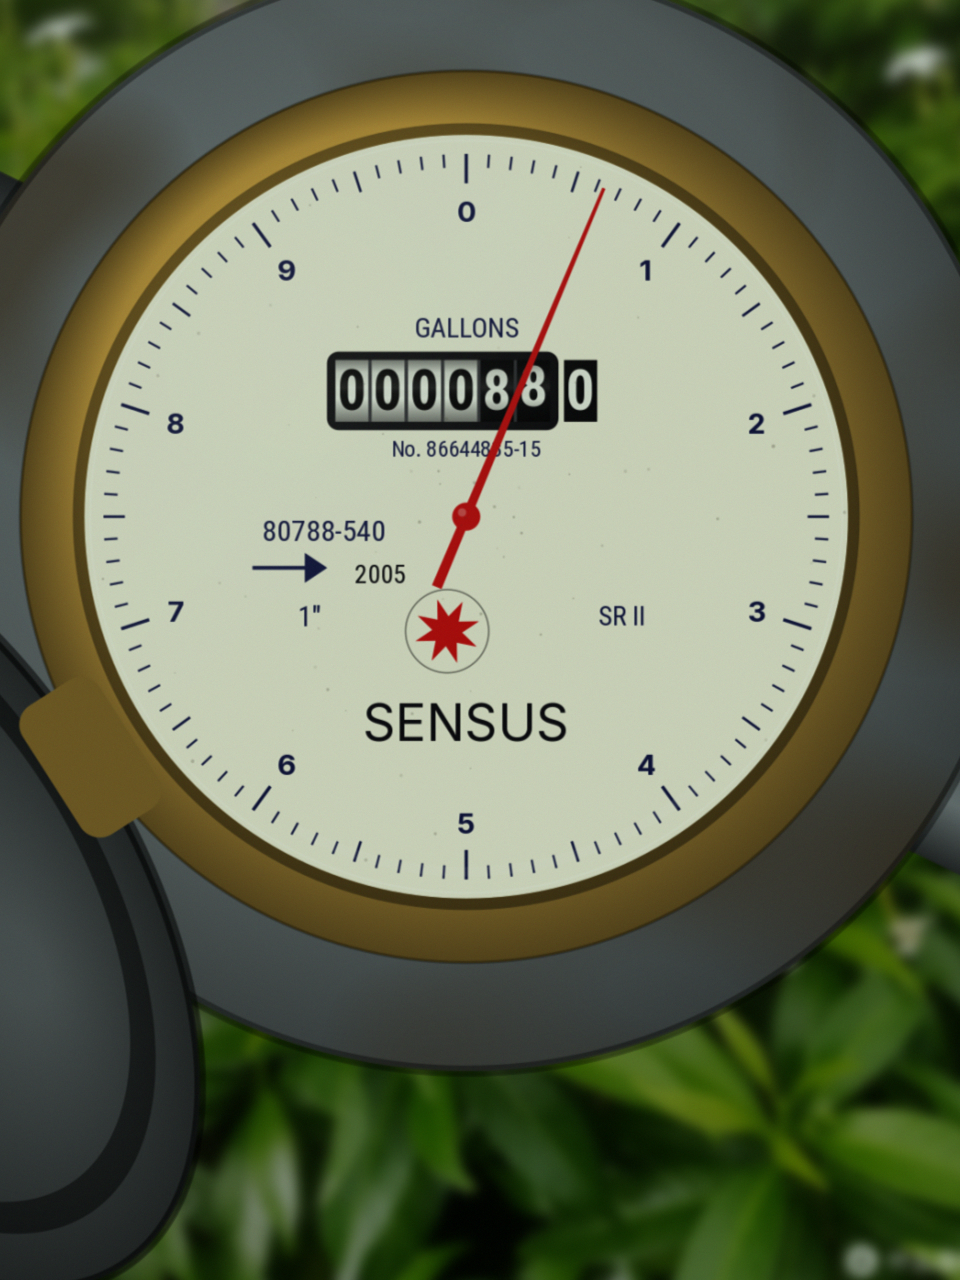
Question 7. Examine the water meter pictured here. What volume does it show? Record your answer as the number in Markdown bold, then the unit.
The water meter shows **880.6** gal
